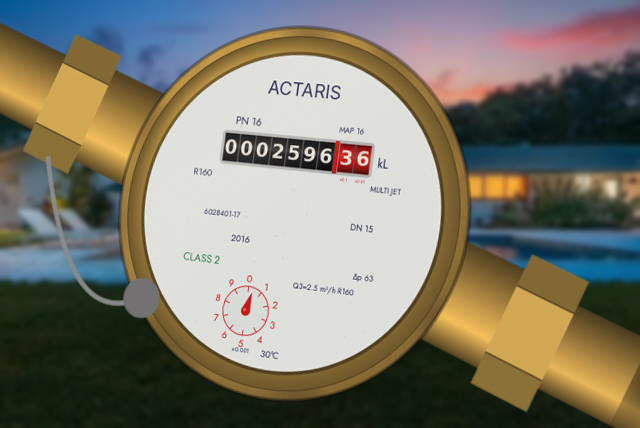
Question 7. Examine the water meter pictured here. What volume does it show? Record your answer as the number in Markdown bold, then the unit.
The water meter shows **2596.360** kL
